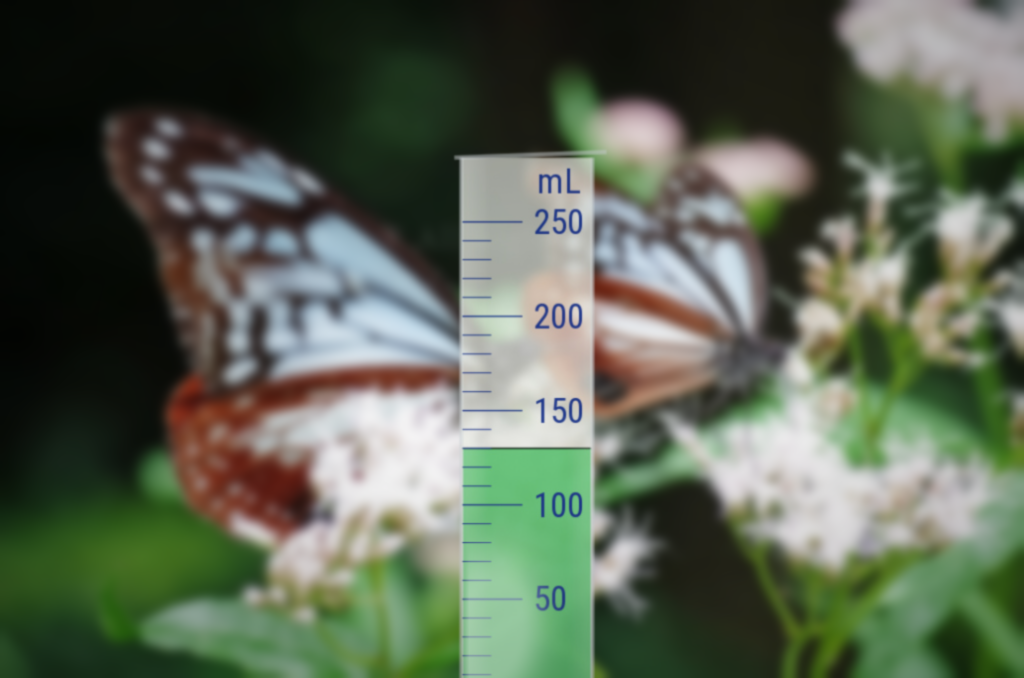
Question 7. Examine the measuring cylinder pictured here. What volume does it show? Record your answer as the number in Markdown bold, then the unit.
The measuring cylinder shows **130** mL
